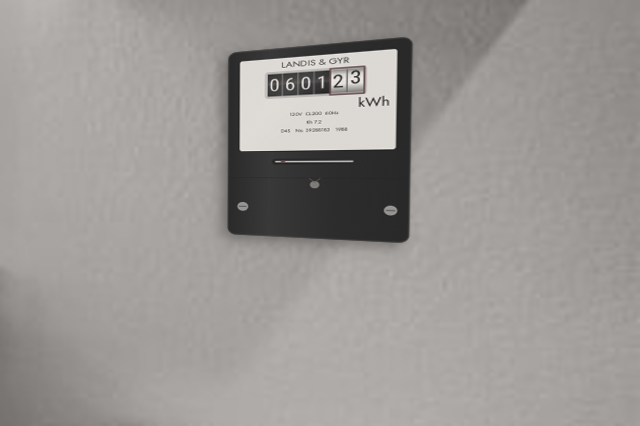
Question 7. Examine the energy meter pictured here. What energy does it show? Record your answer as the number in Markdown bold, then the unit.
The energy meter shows **601.23** kWh
